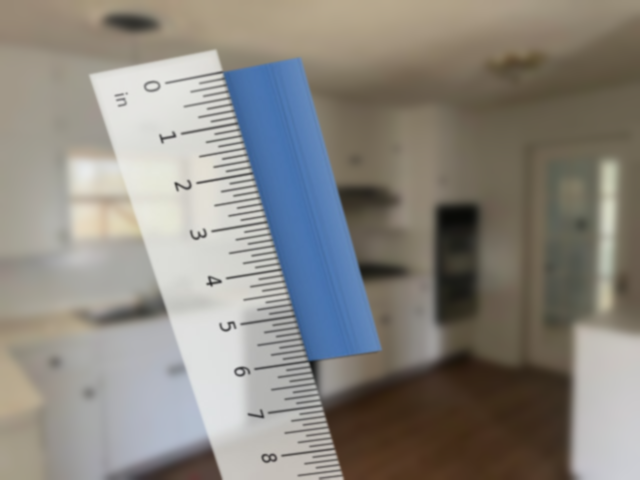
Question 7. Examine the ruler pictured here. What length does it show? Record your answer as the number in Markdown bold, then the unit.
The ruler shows **6** in
